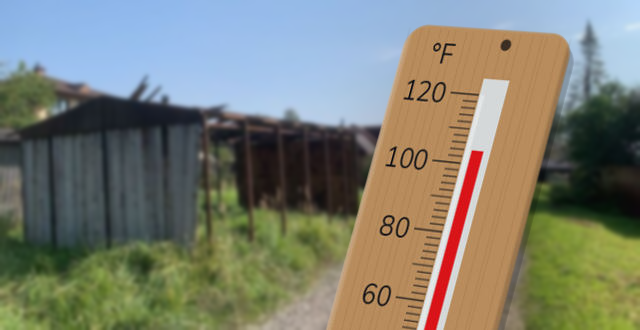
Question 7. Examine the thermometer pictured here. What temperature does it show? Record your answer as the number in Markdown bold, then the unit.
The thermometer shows **104** °F
